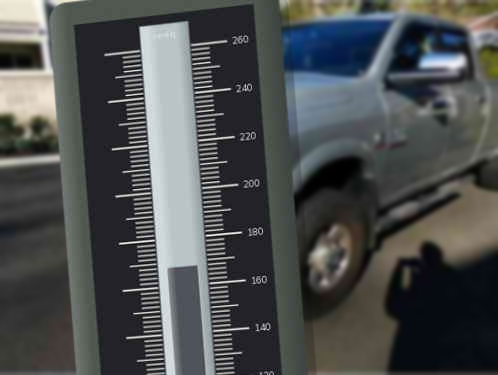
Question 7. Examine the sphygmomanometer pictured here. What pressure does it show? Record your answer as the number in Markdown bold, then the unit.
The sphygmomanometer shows **168** mmHg
